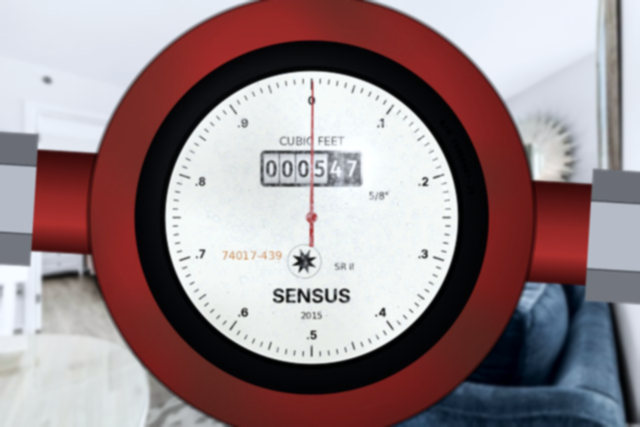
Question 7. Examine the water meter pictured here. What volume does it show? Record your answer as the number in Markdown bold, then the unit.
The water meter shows **547.00** ft³
